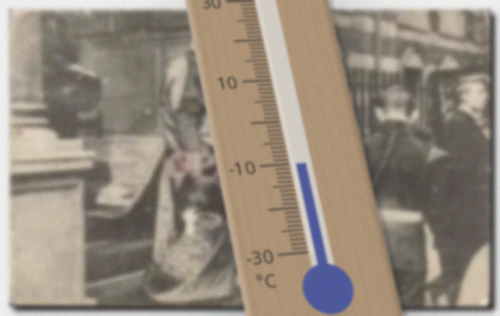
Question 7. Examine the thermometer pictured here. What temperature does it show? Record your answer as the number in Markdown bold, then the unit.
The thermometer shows **-10** °C
